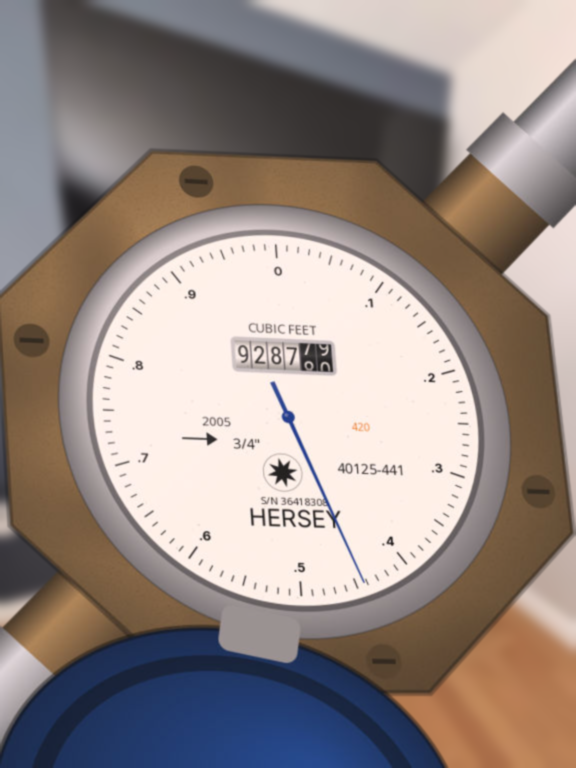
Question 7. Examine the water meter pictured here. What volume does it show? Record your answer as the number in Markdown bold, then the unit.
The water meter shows **928779.44** ft³
